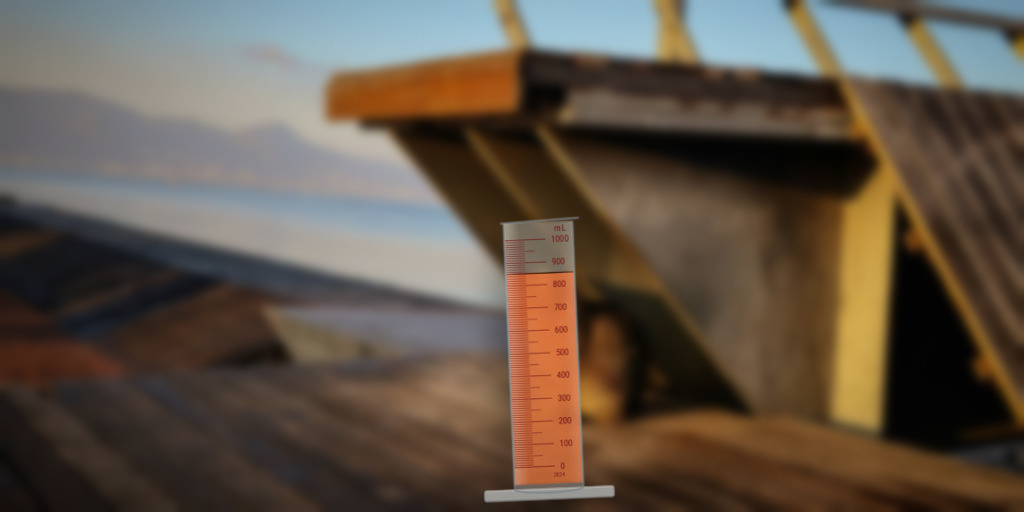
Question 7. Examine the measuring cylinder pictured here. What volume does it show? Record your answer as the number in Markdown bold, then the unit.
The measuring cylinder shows **850** mL
